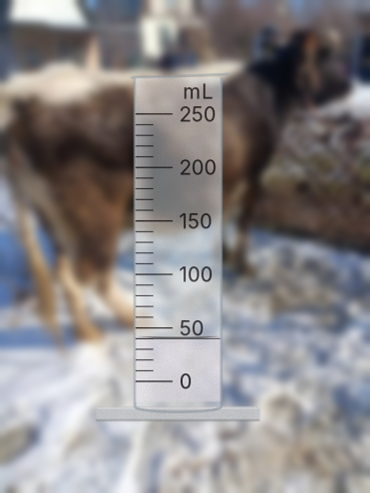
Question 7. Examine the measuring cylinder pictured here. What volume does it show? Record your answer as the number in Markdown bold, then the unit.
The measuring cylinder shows **40** mL
